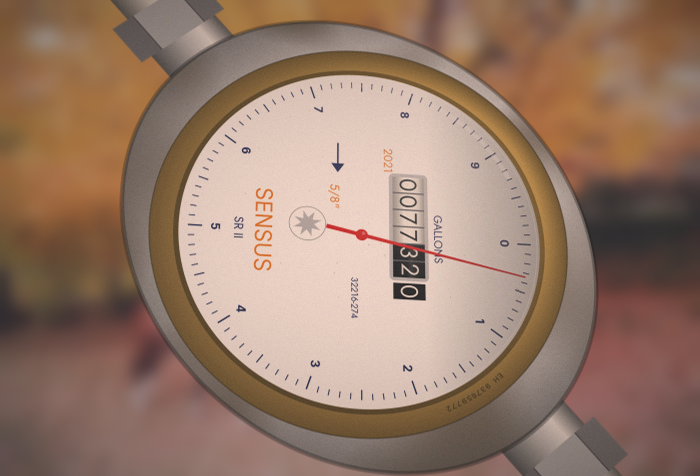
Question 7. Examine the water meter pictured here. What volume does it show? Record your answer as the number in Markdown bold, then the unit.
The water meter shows **77320.3** gal
